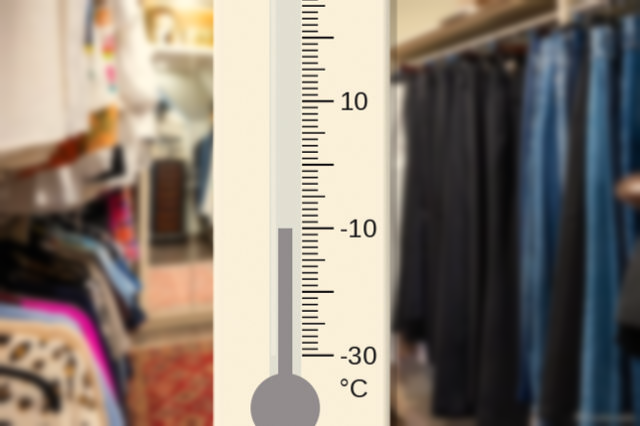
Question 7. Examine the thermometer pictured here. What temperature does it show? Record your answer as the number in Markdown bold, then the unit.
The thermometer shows **-10** °C
